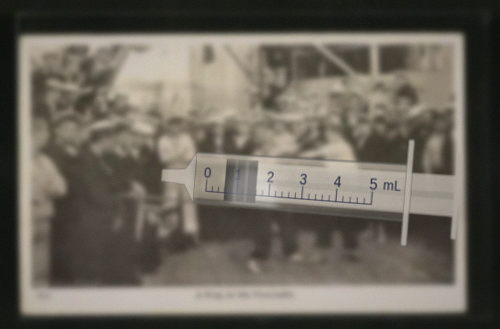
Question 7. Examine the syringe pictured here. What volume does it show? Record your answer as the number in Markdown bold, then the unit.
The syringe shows **0.6** mL
